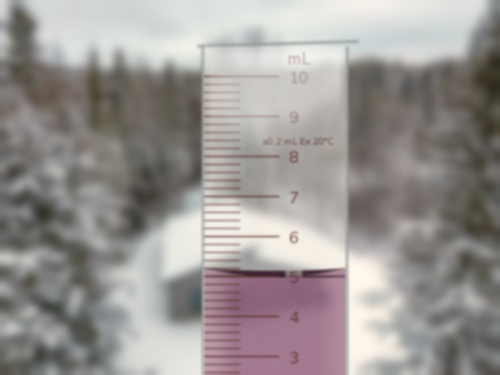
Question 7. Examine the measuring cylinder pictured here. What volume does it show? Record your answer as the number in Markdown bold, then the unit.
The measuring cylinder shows **5** mL
